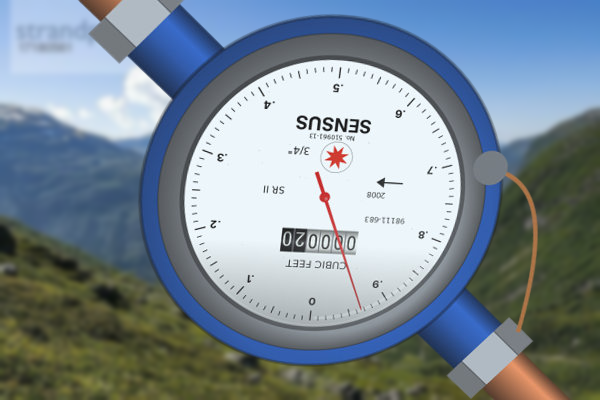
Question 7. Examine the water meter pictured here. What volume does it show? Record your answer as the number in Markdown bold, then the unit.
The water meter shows **19.93** ft³
